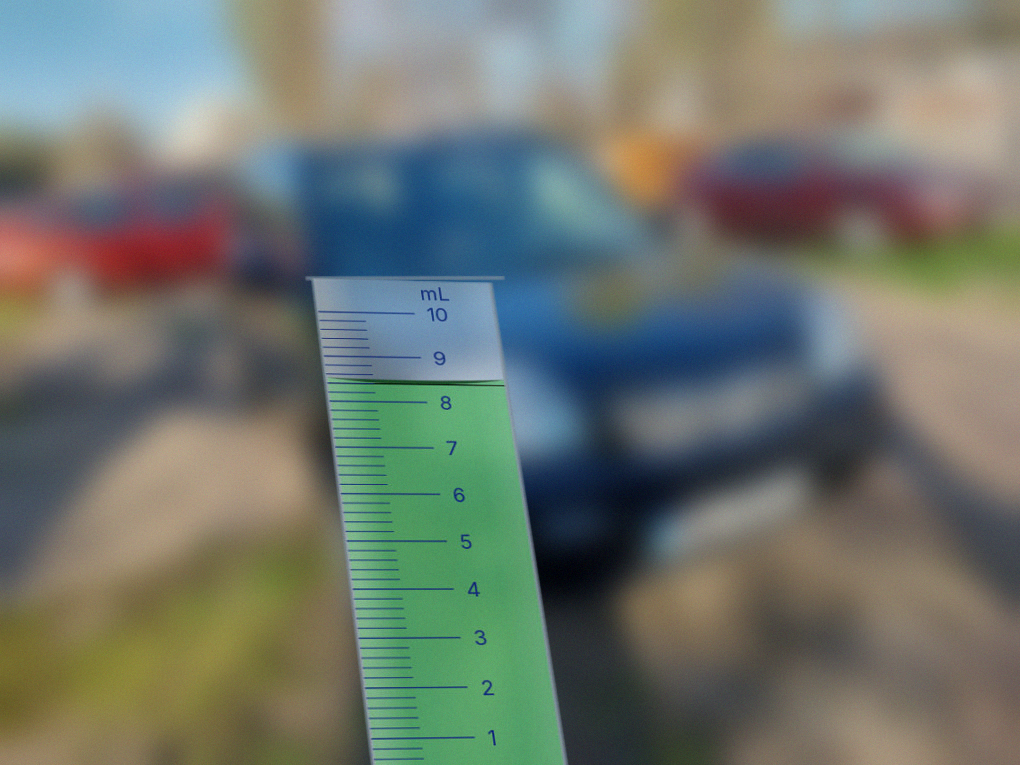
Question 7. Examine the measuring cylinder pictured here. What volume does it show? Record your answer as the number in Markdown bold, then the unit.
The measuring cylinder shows **8.4** mL
